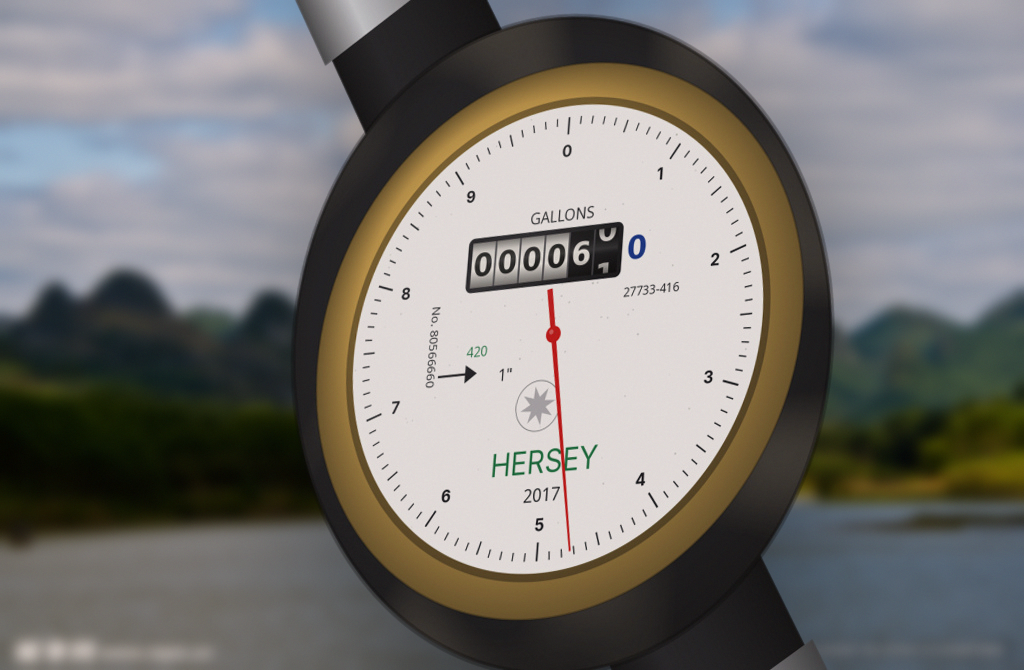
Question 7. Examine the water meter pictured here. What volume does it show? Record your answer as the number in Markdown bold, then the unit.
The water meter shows **604.7** gal
